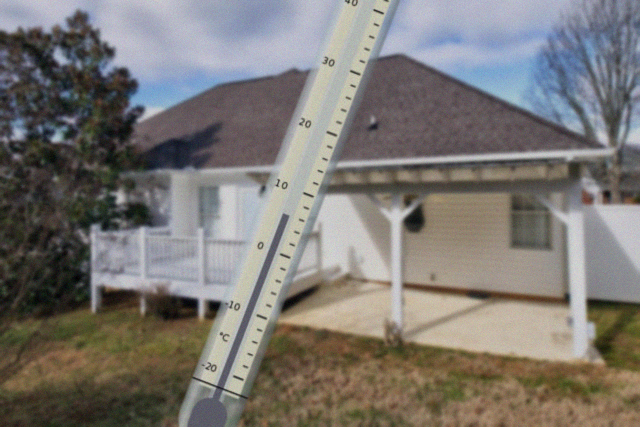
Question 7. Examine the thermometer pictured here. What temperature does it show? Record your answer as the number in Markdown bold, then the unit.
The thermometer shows **6** °C
